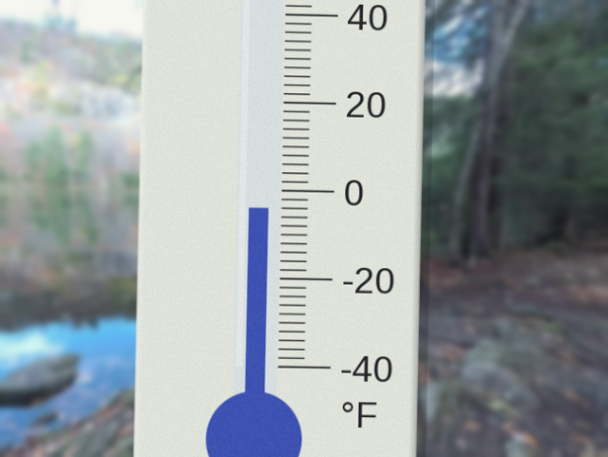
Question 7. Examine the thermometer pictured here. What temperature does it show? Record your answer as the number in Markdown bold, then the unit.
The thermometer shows **-4** °F
